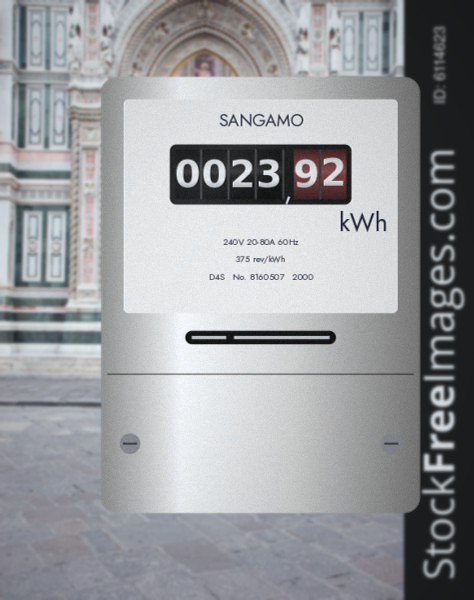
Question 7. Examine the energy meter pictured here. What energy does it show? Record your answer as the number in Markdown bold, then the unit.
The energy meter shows **23.92** kWh
